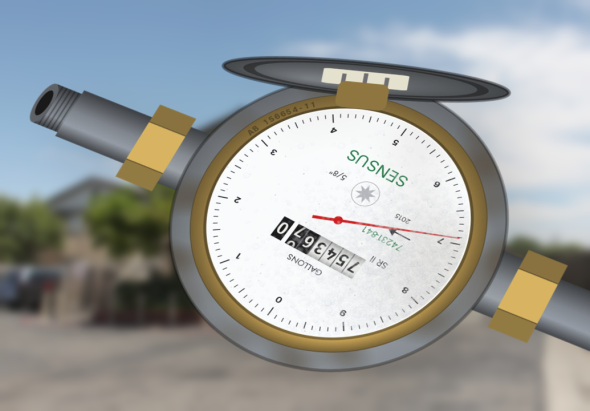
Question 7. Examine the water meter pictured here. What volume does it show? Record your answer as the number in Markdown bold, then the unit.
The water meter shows **7543666.9** gal
